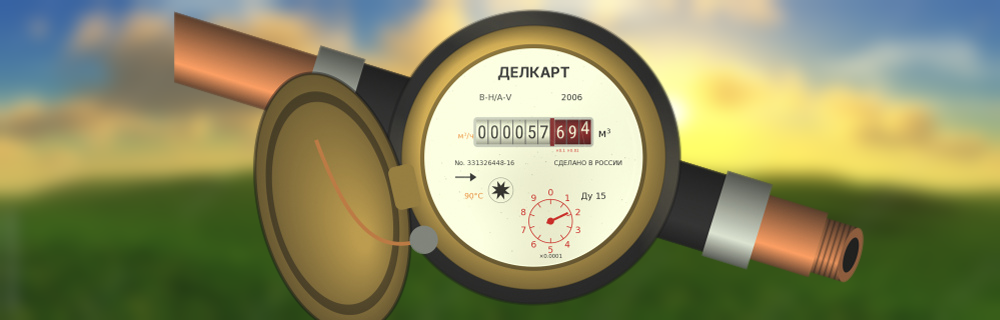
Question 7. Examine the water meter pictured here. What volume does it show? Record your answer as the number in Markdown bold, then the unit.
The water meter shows **57.6941** m³
